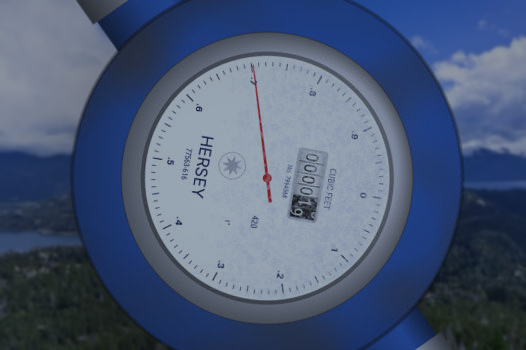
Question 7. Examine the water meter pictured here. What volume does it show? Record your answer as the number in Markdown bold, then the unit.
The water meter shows **18.70** ft³
